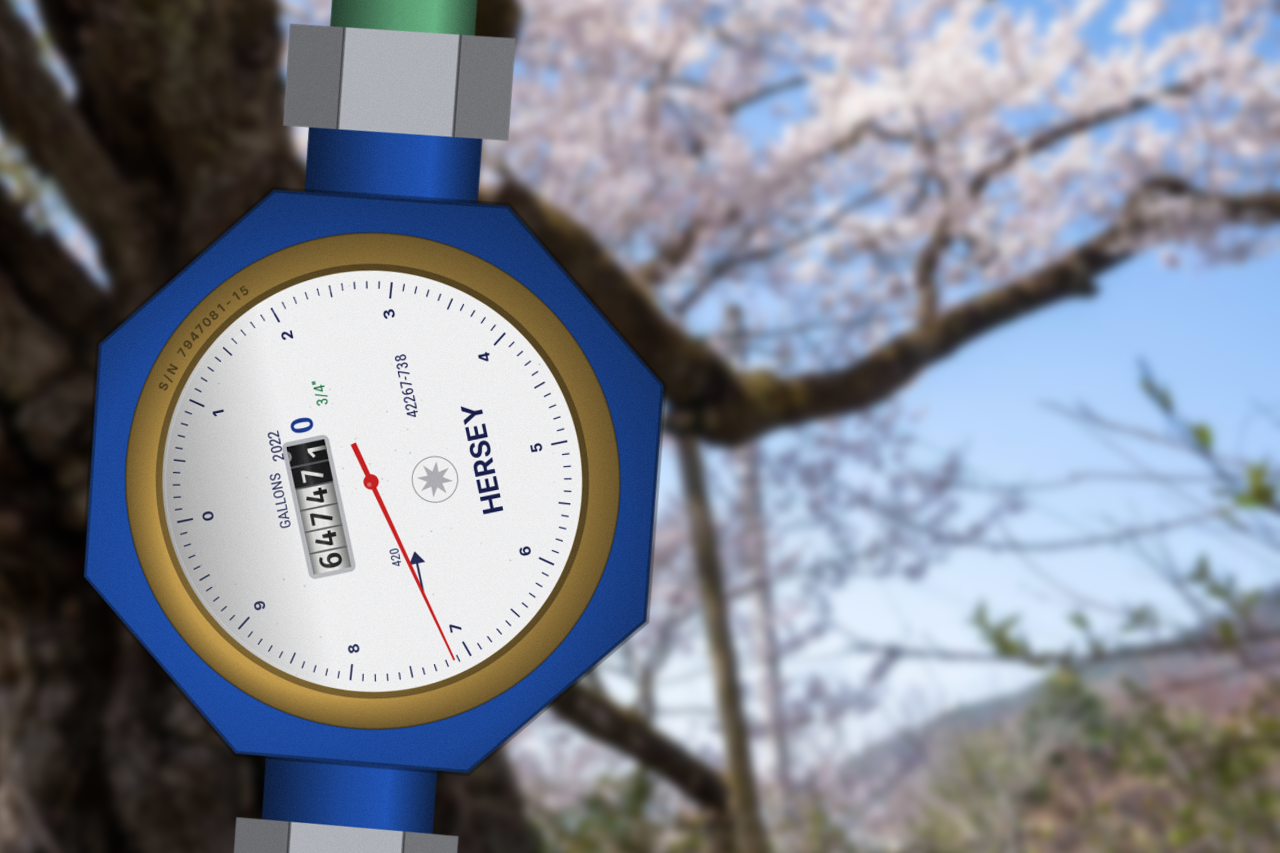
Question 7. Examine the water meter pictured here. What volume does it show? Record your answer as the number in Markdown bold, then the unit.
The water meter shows **6474707.1** gal
